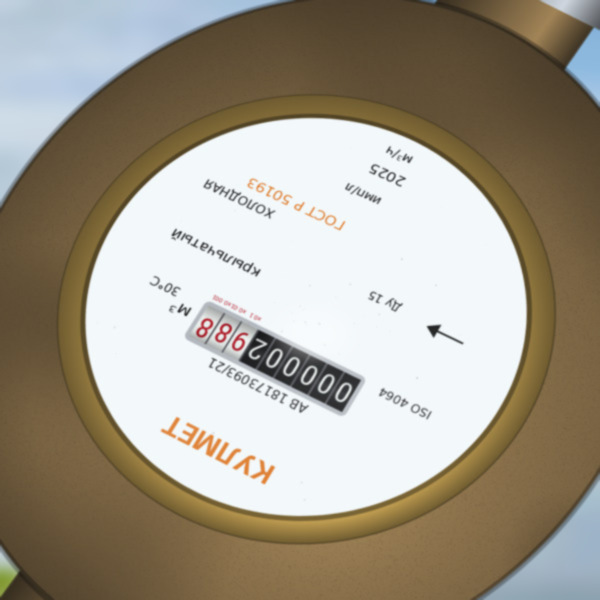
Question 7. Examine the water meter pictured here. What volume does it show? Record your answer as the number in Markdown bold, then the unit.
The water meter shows **2.988** m³
